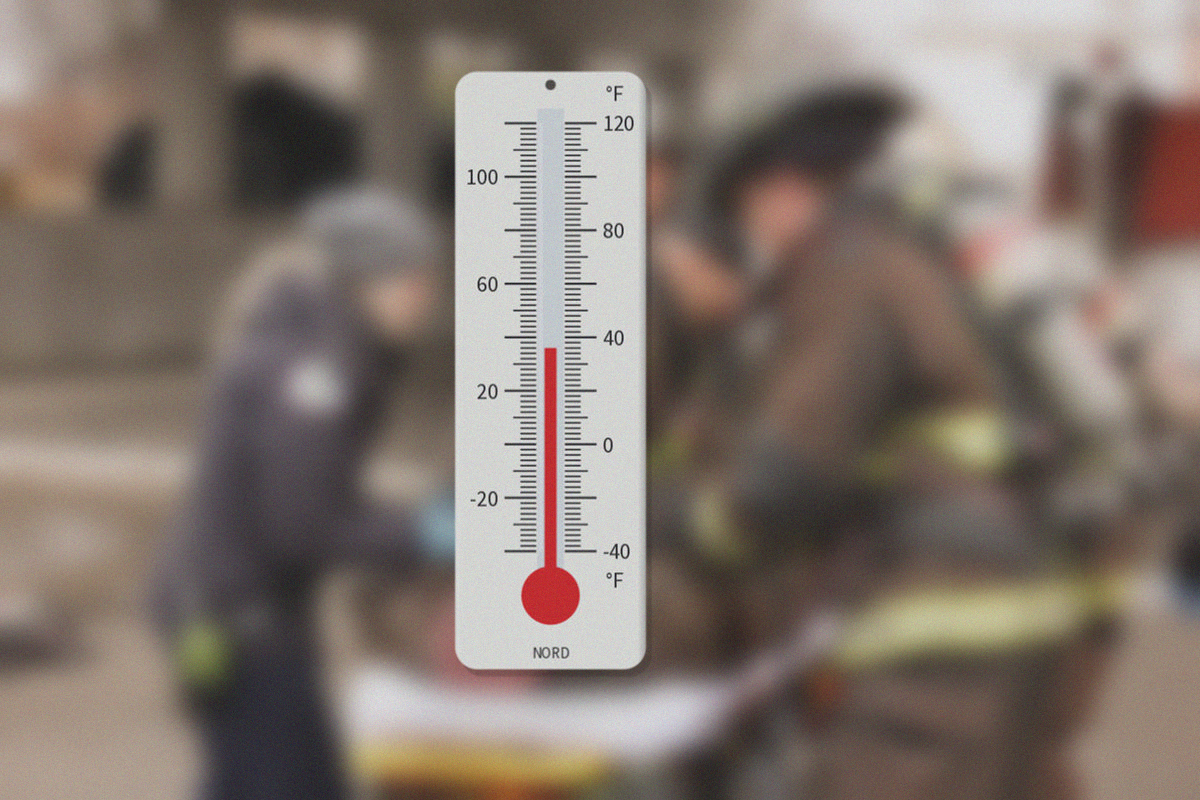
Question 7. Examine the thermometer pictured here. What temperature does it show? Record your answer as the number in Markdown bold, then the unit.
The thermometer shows **36** °F
